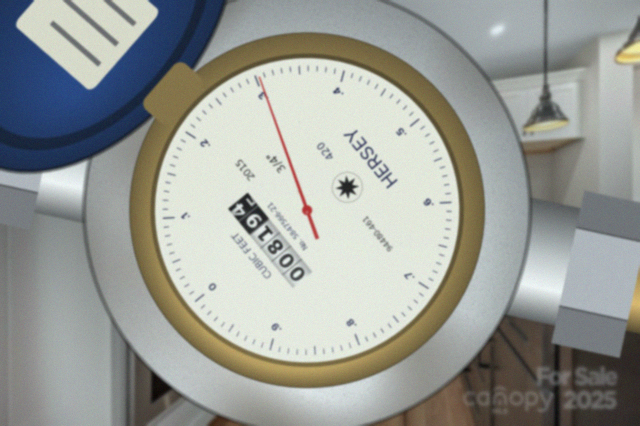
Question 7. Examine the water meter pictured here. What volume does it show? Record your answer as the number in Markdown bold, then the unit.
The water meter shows **8194.30** ft³
